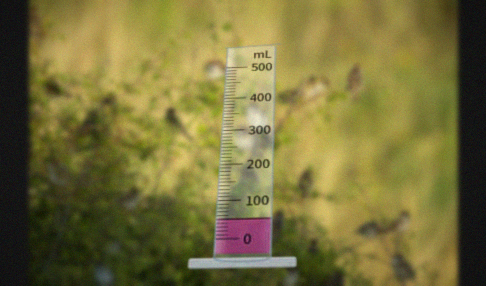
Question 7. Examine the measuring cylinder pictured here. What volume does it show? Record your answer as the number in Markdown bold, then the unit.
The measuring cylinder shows **50** mL
